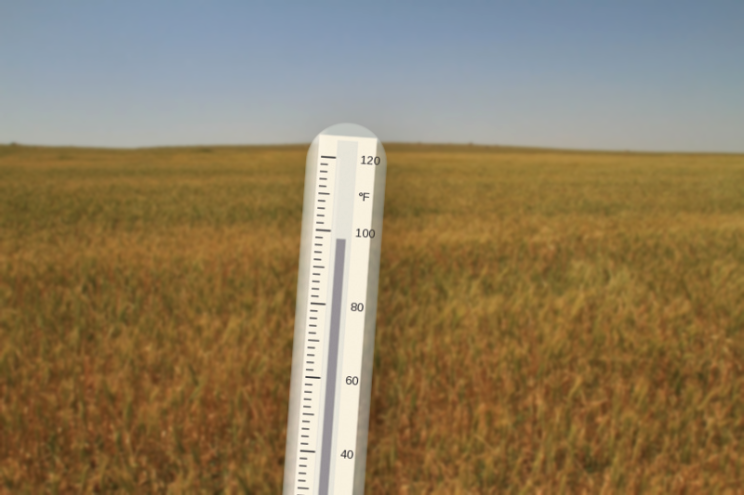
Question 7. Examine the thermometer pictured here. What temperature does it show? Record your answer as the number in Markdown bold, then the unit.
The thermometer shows **98** °F
